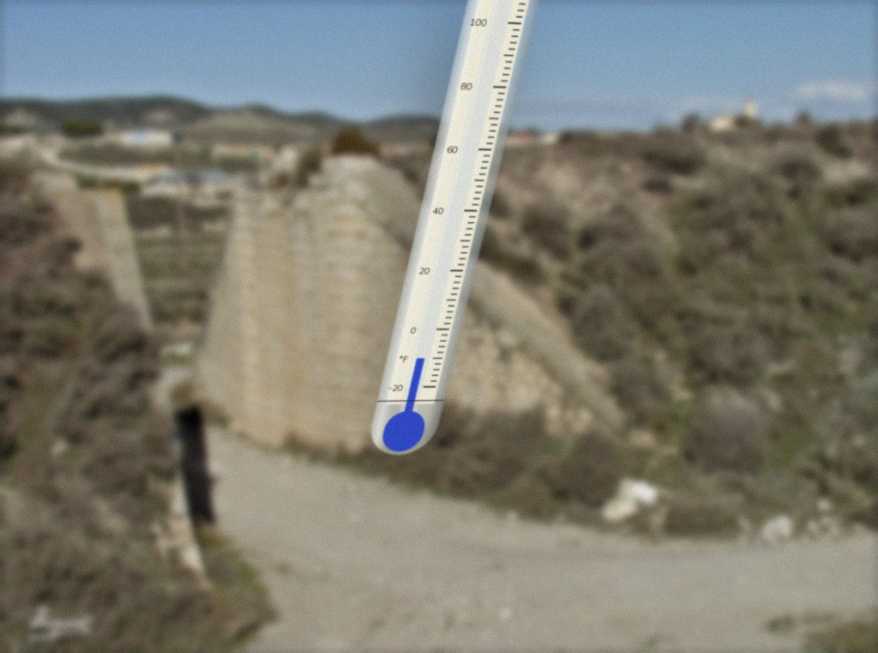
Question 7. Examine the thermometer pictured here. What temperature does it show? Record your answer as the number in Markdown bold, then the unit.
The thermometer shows **-10** °F
